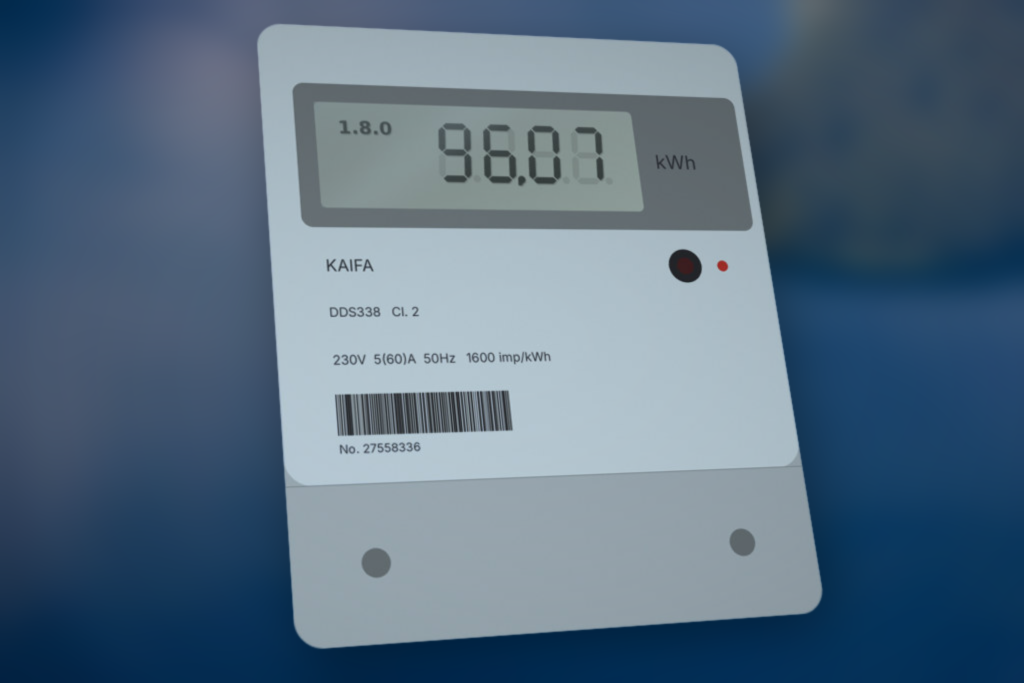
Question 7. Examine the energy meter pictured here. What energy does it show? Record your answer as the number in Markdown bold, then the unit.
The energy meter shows **96.07** kWh
